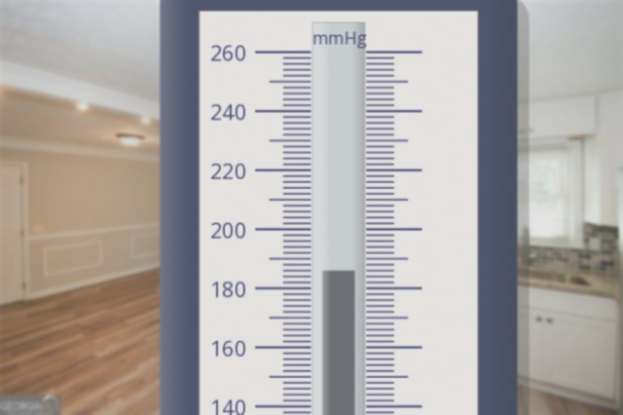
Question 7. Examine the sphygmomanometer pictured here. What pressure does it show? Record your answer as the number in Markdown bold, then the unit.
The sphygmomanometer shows **186** mmHg
